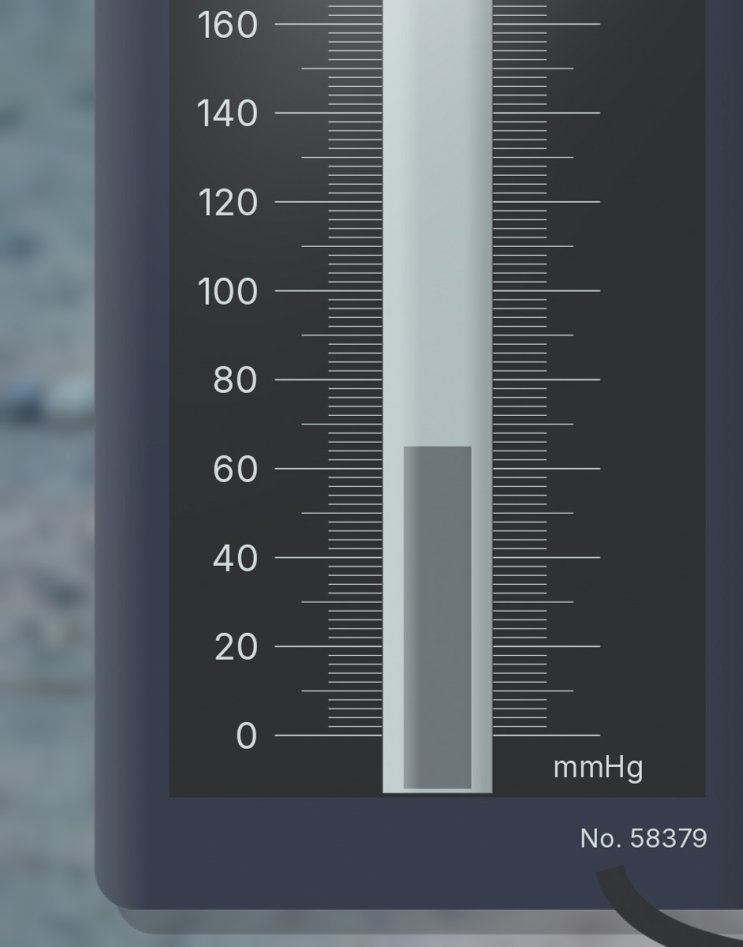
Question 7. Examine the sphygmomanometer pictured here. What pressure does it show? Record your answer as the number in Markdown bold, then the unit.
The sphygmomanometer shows **65** mmHg
